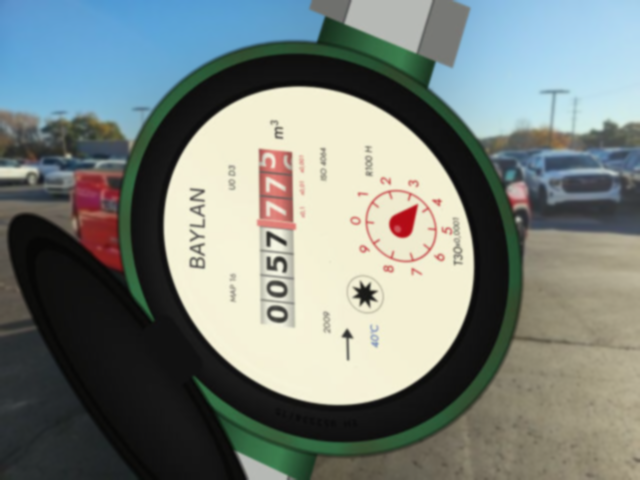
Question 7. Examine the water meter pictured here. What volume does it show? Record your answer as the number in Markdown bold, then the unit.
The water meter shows **57.7753** m³
